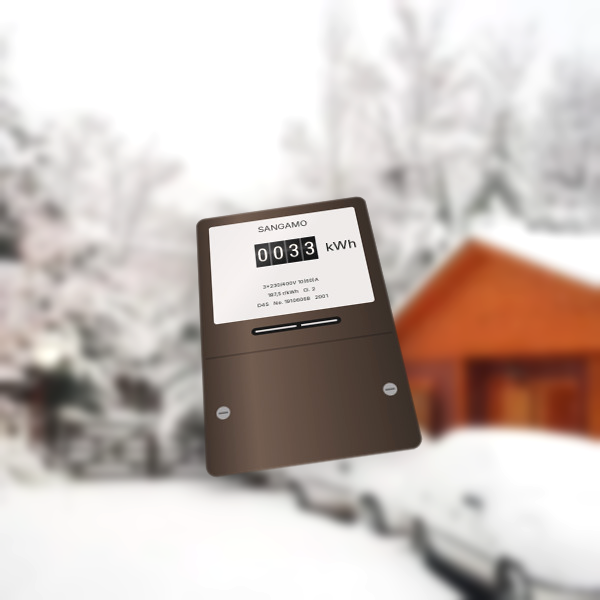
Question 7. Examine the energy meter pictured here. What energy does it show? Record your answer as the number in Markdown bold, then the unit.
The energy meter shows **33** kWh
